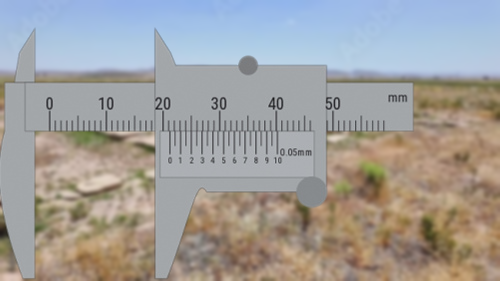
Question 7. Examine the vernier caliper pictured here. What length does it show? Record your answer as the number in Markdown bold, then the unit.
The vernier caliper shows **21.2** mm
